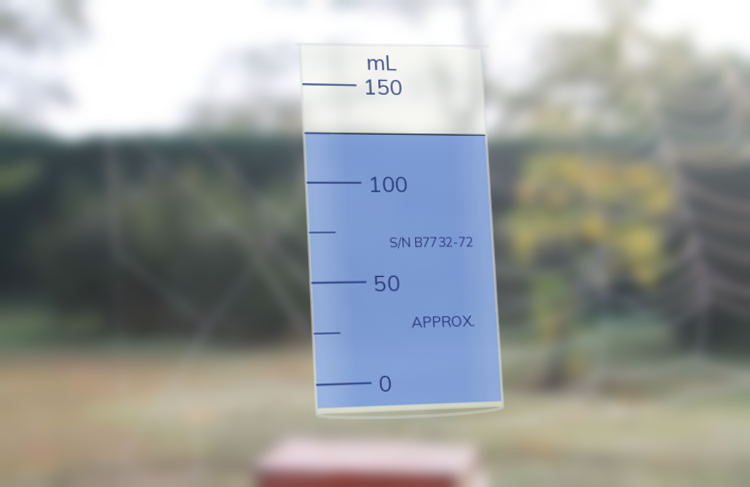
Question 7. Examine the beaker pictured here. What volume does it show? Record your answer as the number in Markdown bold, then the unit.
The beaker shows **125** mL
